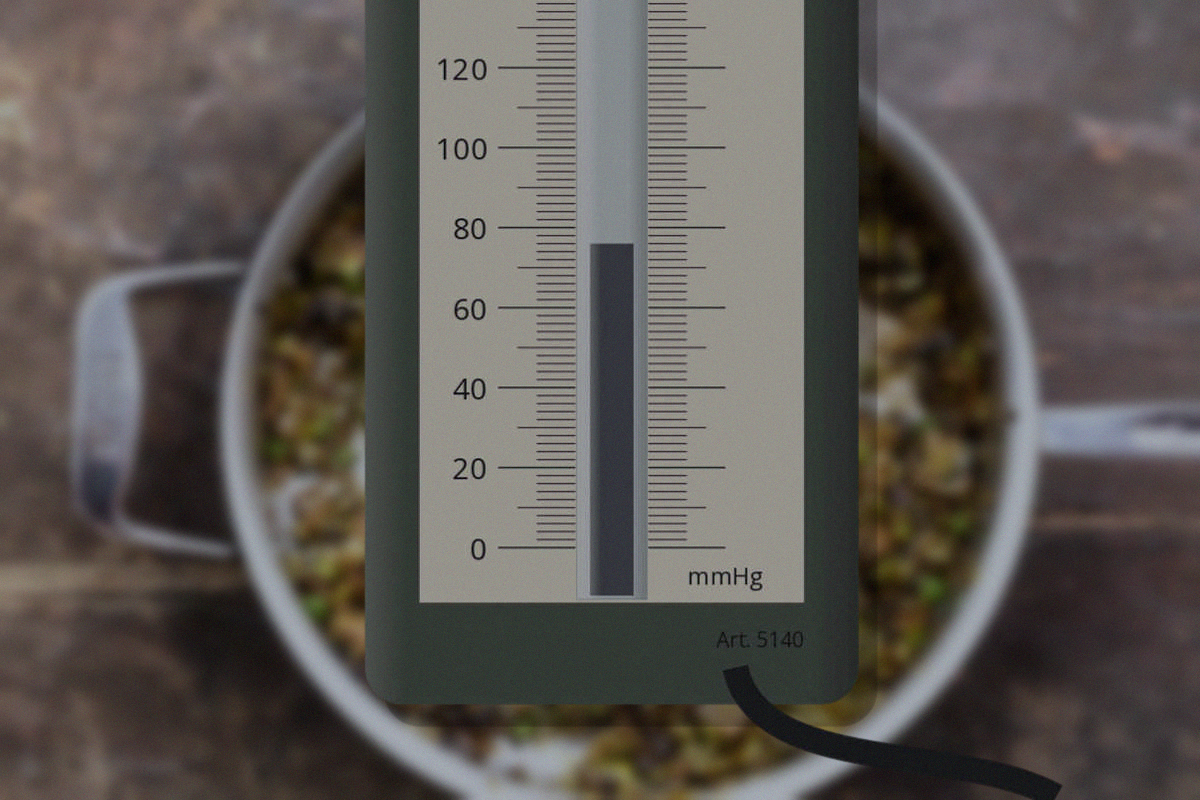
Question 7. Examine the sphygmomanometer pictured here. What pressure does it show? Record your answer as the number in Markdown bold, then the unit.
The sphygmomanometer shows **76** mmHg
